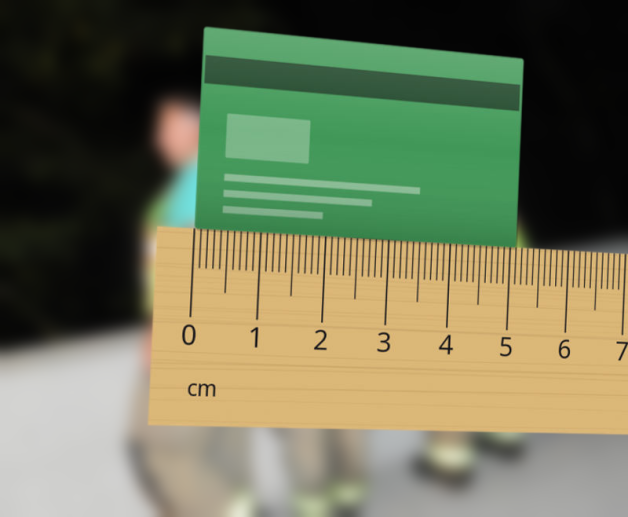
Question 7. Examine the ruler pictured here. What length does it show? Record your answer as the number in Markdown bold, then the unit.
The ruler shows **5.1** cm
